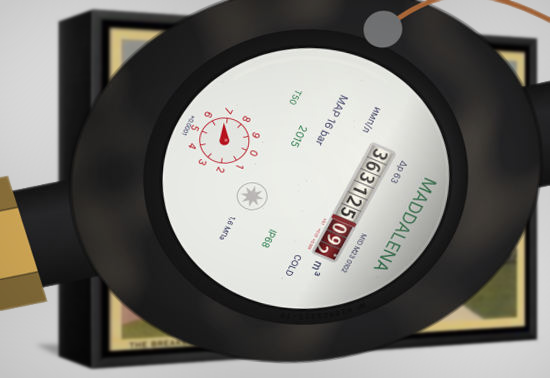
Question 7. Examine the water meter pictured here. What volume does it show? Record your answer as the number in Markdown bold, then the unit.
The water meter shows **363125.0916** m³
